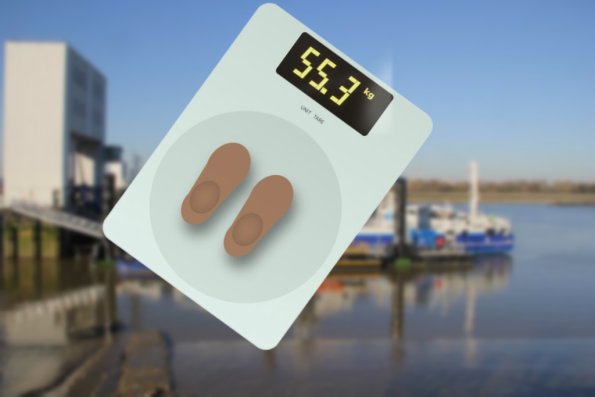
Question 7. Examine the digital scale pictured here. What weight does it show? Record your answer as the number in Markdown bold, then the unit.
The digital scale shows **55.3** kg
